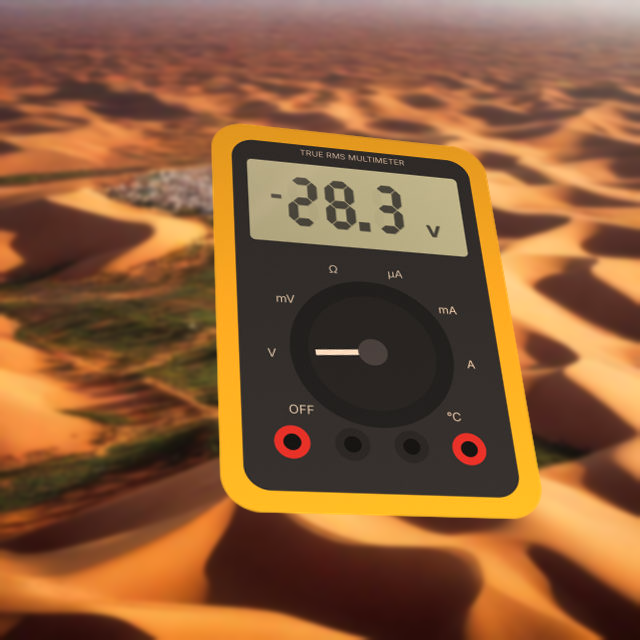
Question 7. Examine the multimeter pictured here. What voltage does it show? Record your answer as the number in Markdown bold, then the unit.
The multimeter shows **-28.3** V
